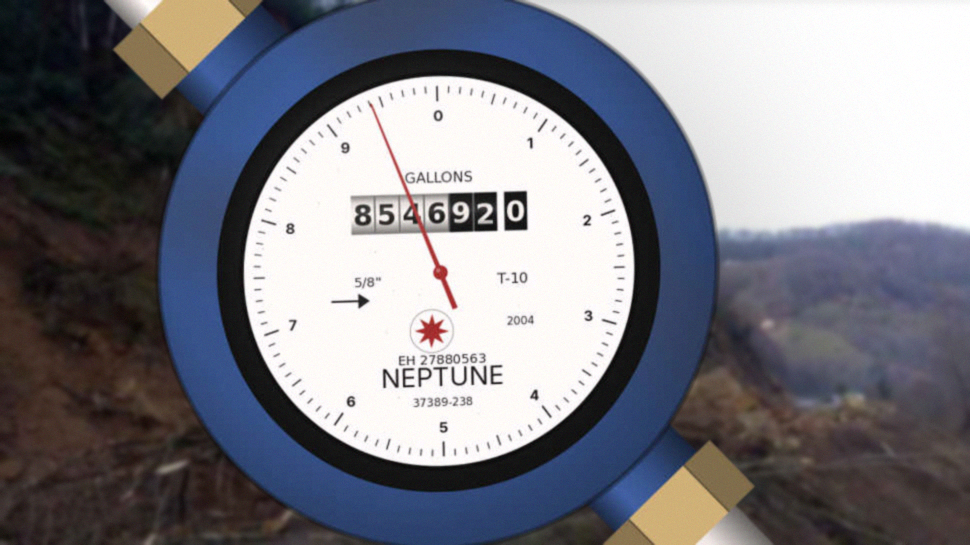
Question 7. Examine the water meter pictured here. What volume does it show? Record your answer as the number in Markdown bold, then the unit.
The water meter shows **8546919.4** gal
